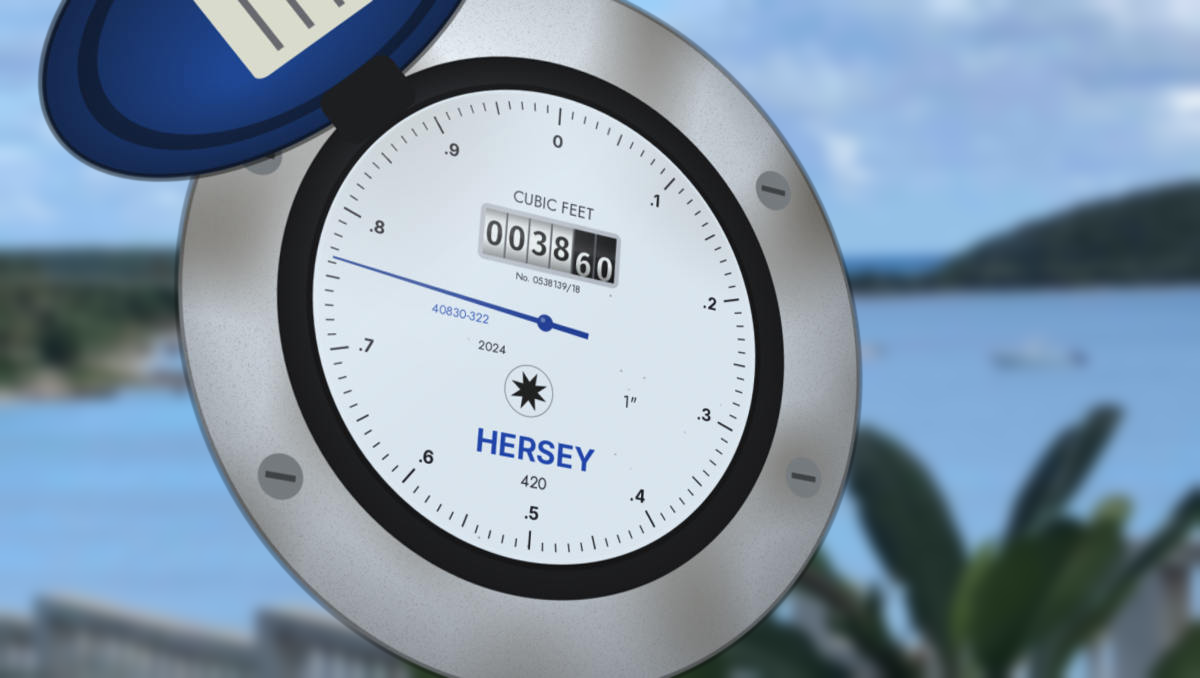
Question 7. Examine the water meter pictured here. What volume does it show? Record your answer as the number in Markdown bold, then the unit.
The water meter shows **3859.76** ft³
